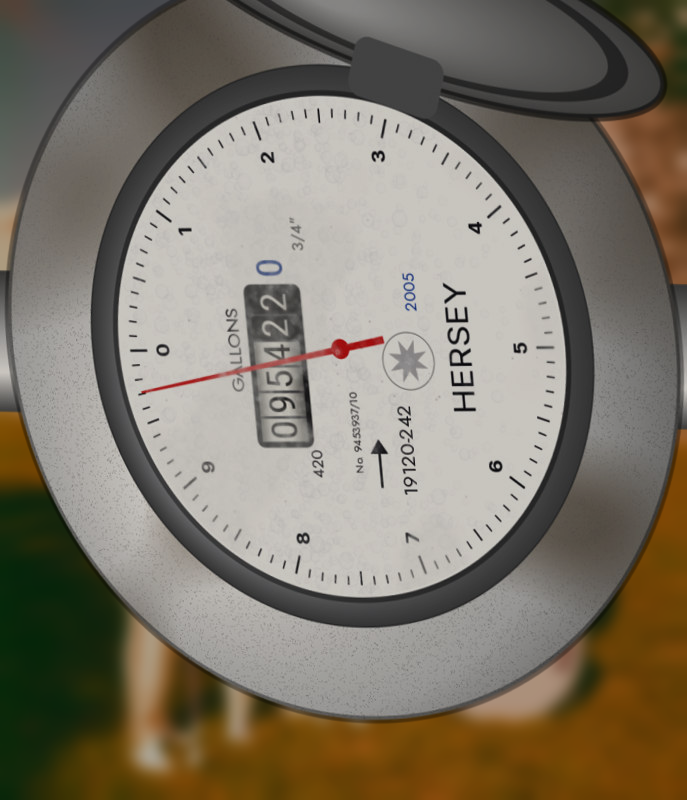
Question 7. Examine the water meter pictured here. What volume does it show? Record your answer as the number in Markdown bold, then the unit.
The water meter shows **954219.7** gal
